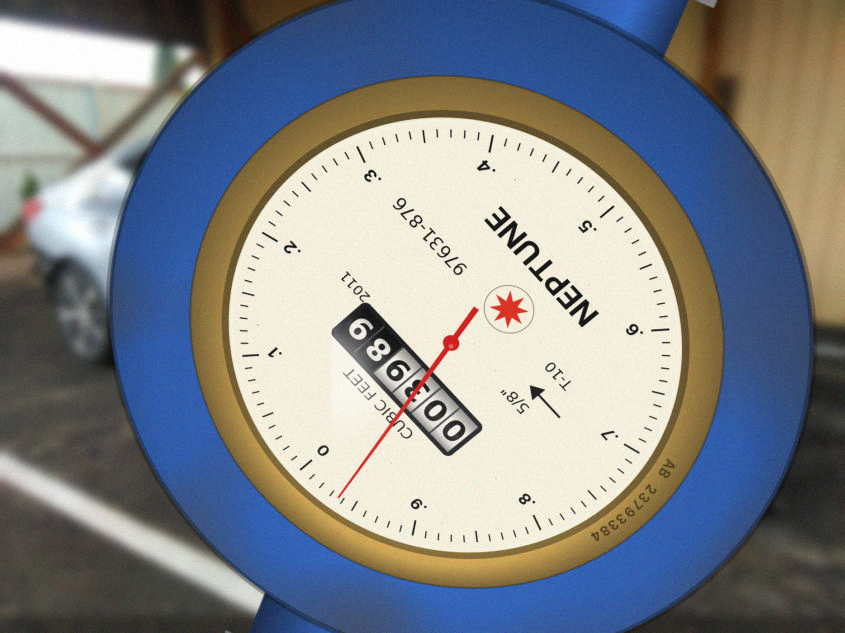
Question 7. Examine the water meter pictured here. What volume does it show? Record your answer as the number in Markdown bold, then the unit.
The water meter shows **3988.96** ft³
